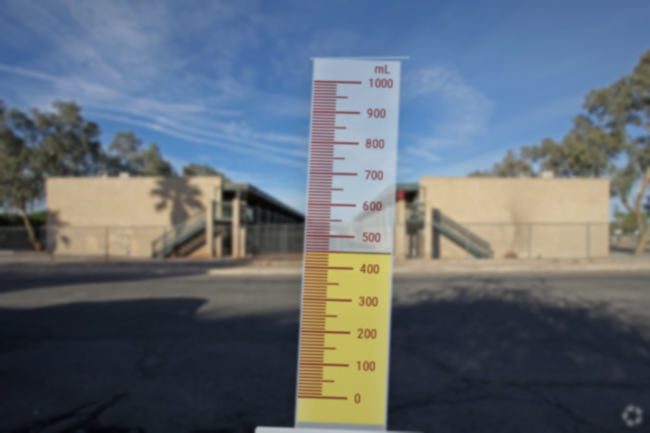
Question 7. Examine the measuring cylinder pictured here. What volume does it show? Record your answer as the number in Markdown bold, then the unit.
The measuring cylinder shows **450** mL
